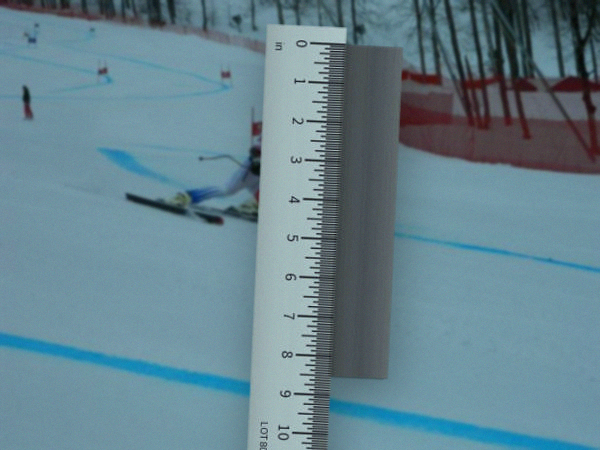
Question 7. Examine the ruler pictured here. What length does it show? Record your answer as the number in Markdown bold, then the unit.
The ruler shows **8.5** in
